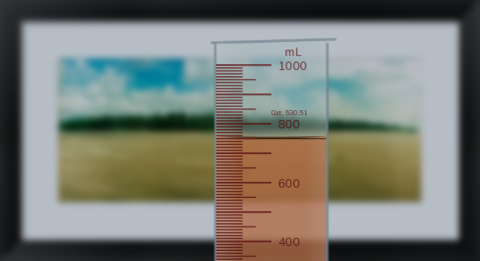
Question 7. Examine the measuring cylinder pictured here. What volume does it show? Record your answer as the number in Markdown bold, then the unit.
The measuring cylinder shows **750** mL
